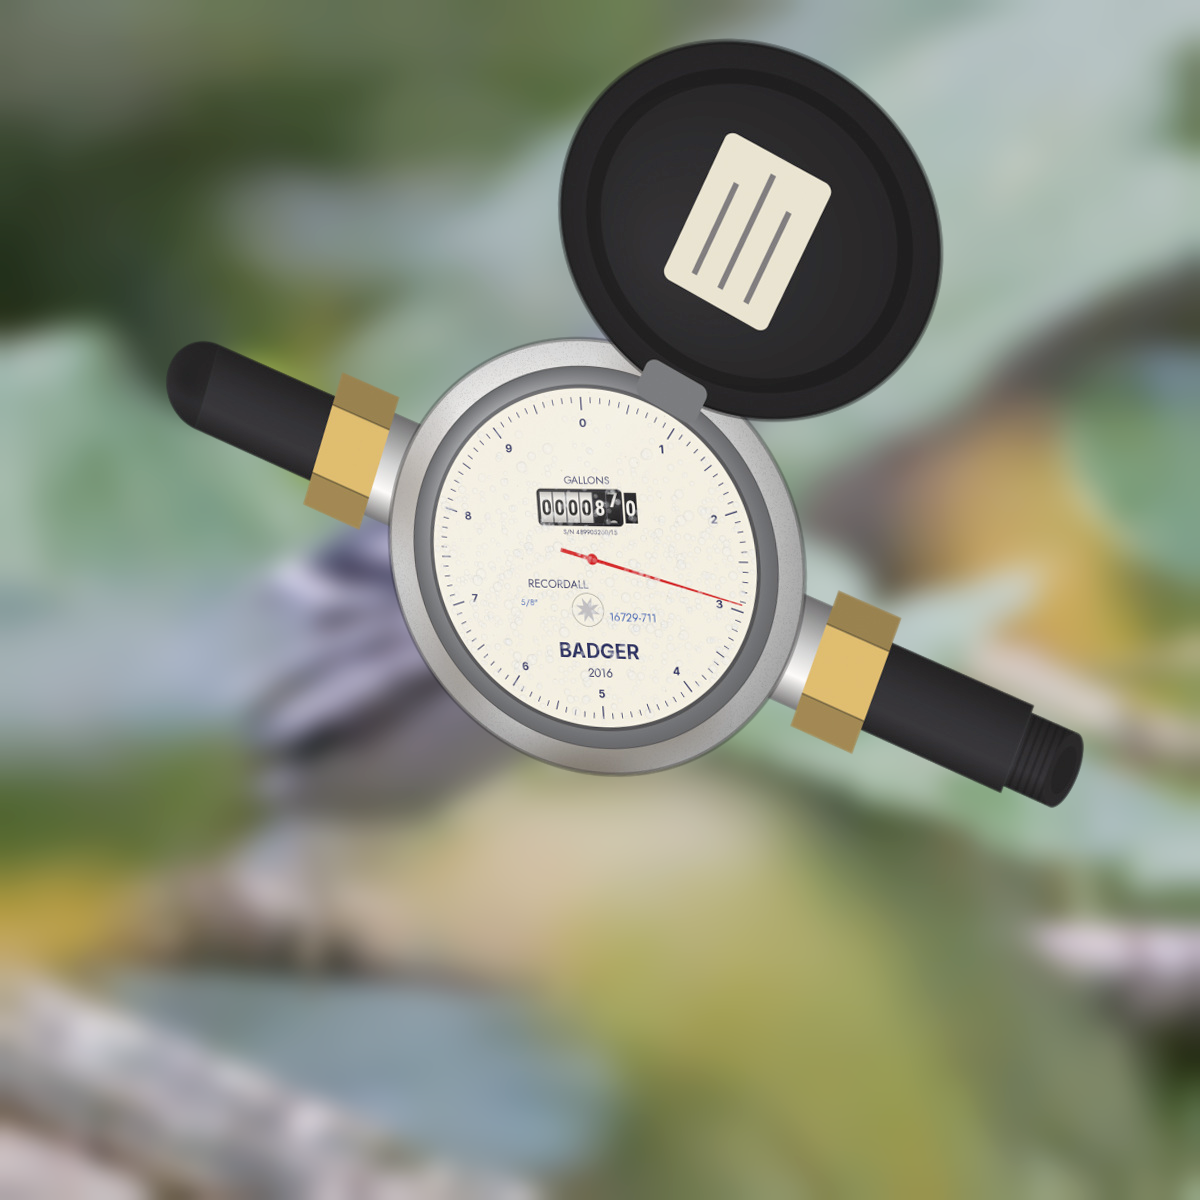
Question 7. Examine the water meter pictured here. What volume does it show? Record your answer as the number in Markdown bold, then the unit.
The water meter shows **872.9** gal
